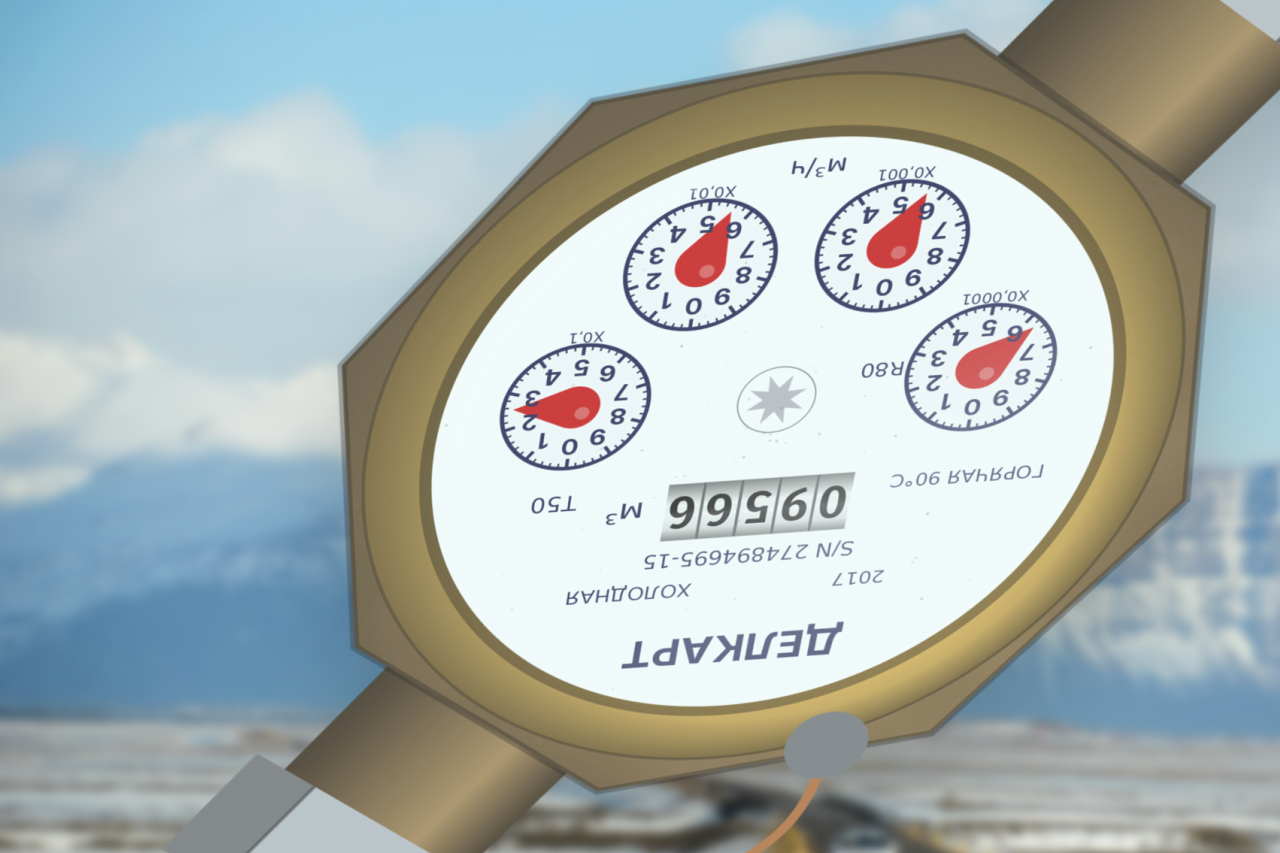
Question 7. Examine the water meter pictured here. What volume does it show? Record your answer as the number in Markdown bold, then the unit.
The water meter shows **9566.2556** m³
